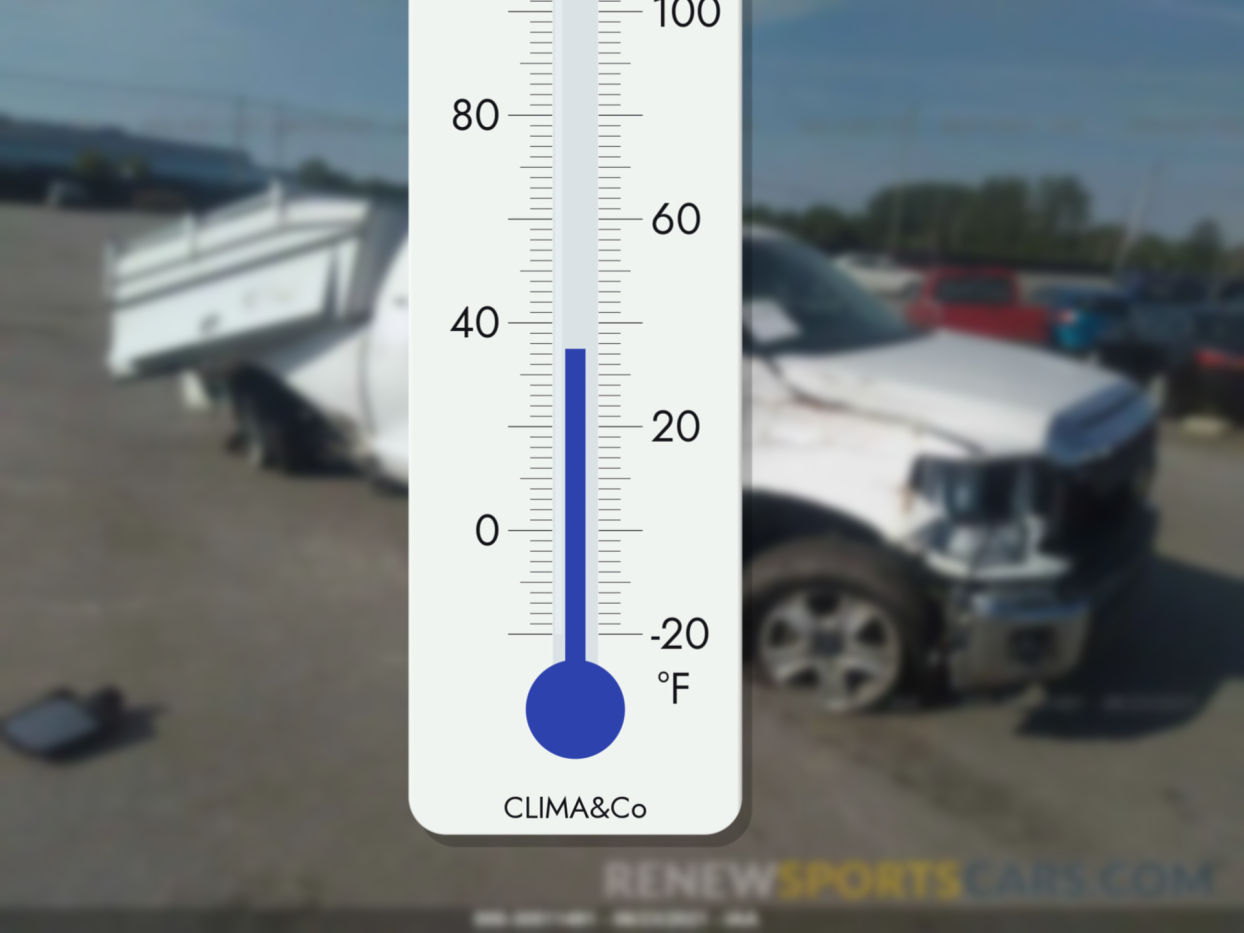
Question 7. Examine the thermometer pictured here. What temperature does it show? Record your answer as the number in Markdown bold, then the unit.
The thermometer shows **35** °F
